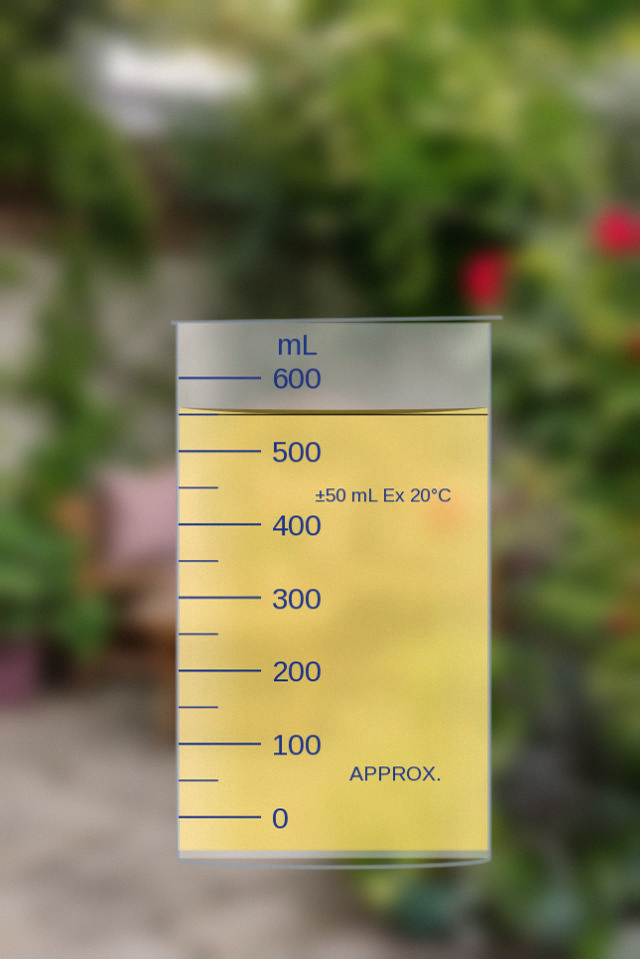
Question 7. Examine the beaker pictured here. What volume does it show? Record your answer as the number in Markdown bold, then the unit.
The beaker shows **550** mL
